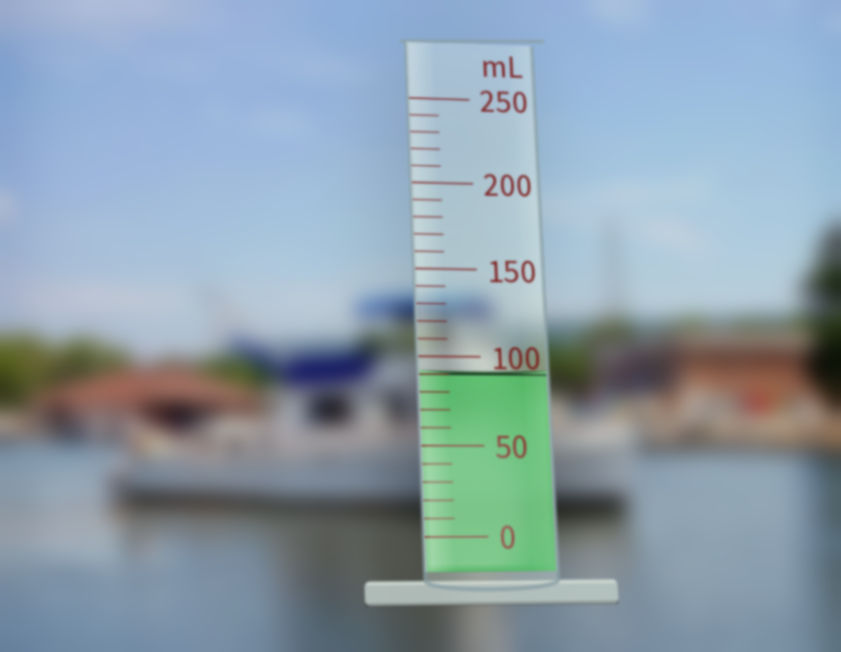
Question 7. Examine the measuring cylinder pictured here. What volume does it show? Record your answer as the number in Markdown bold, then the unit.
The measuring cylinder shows **90** mL
